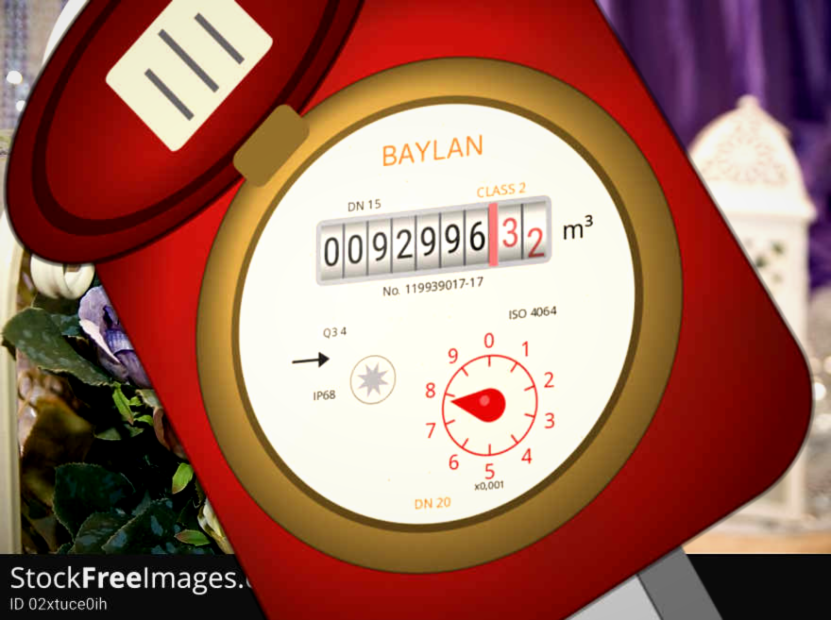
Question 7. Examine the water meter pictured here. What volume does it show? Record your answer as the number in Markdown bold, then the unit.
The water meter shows **92996.317** m³
